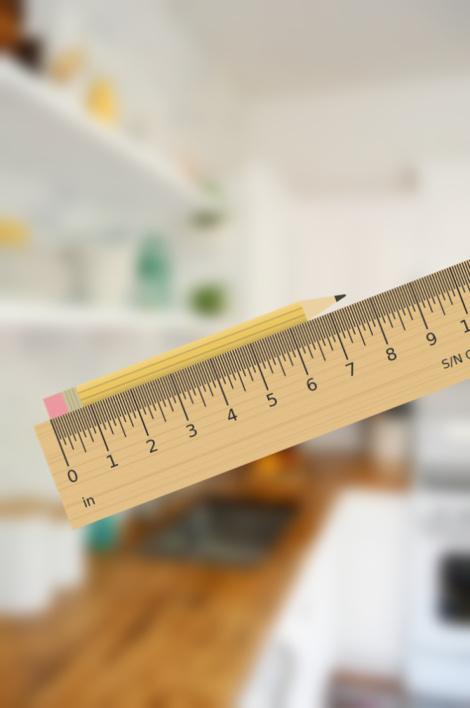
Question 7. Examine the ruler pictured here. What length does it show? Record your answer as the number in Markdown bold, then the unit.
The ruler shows **7.5** in
